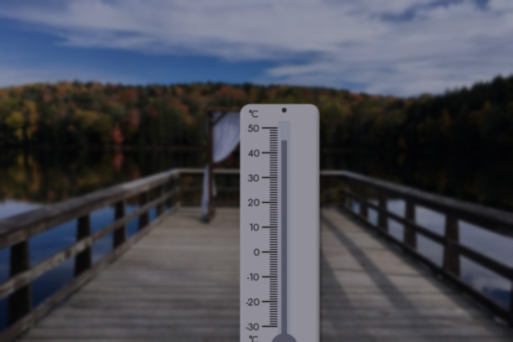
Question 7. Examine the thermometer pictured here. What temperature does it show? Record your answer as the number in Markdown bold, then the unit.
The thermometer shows **45** °C
